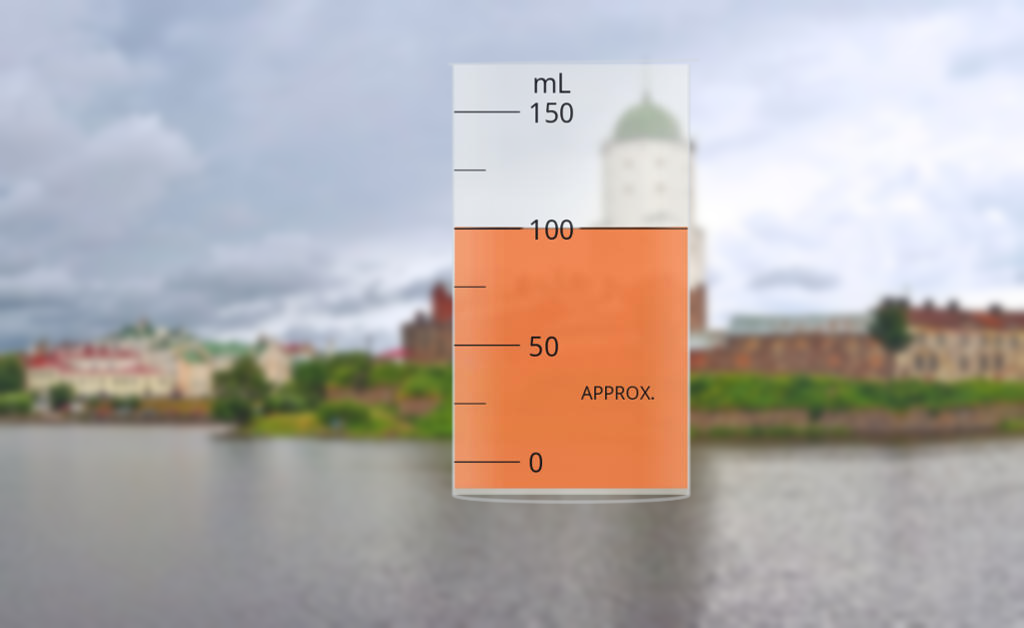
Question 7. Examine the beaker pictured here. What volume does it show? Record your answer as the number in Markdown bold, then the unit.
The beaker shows **100** mL
